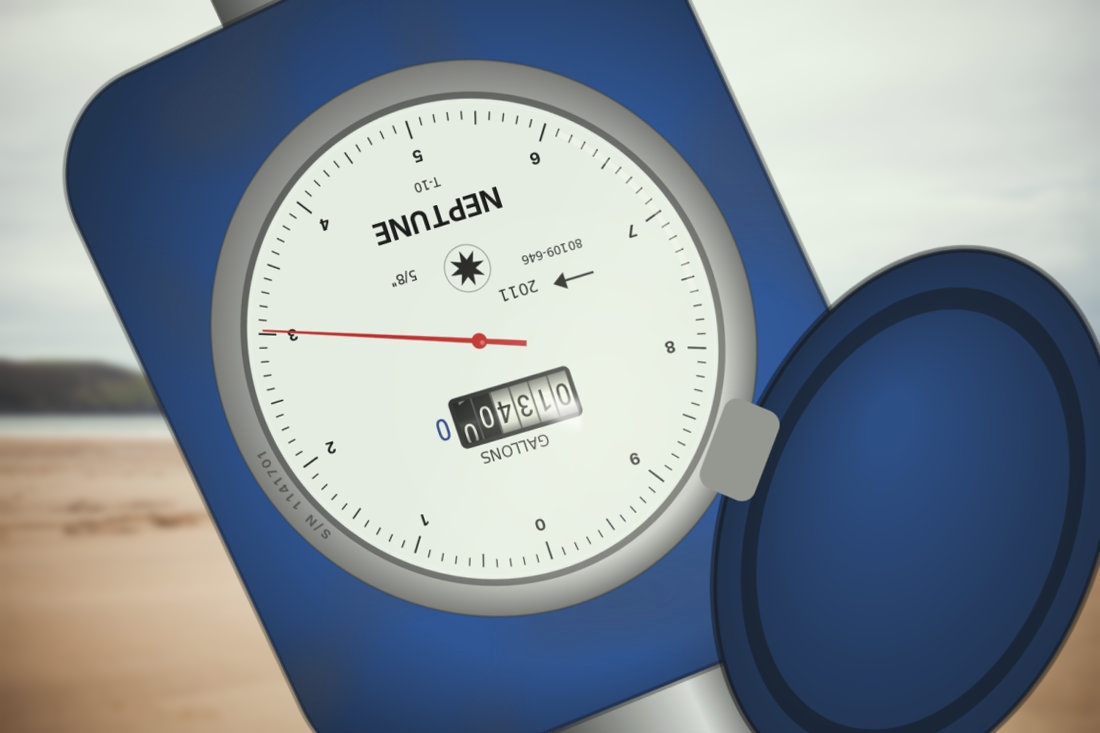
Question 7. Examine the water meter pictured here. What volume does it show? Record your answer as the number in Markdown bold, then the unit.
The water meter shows **134003.0** gal
